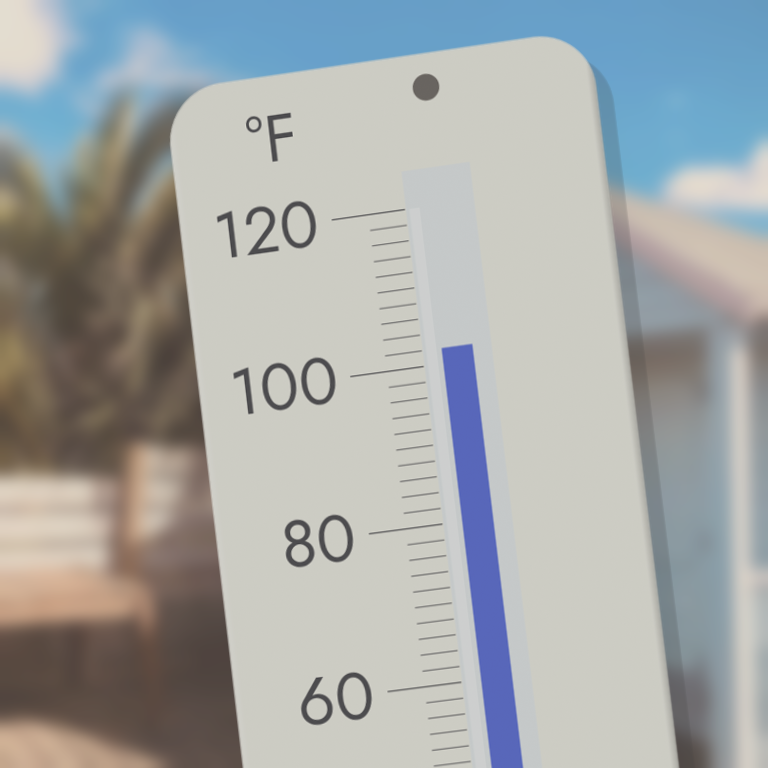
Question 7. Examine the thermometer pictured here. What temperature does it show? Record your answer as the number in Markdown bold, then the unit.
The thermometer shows **102** °F
